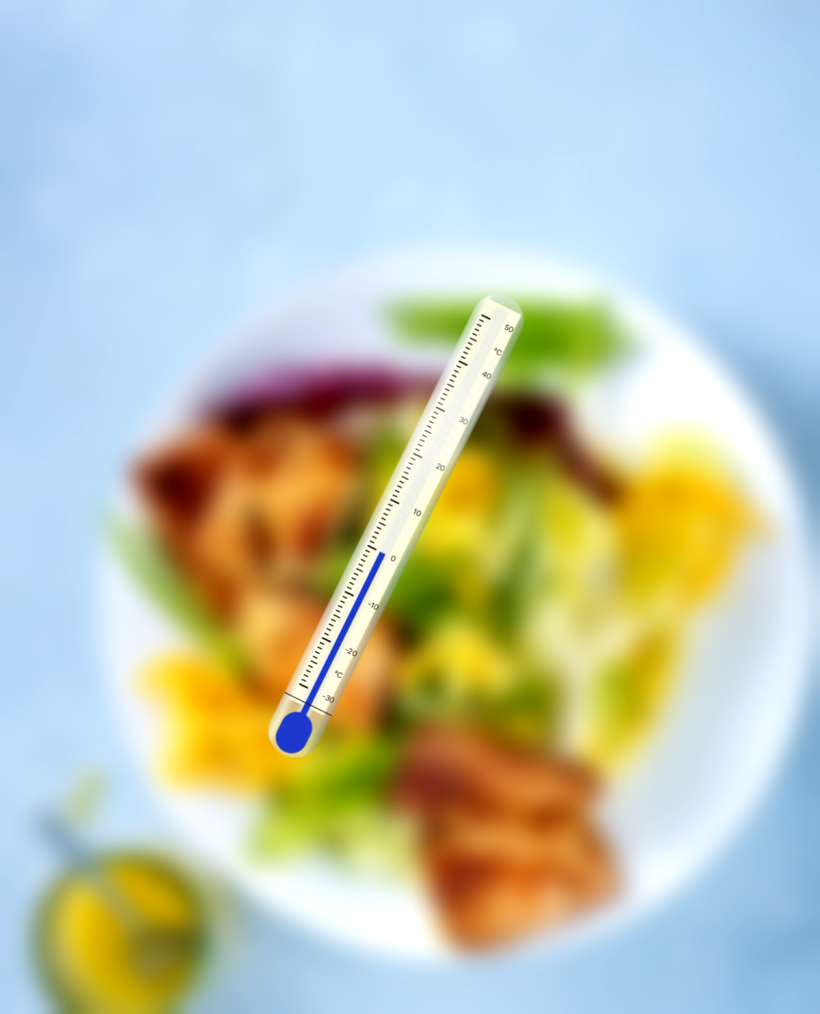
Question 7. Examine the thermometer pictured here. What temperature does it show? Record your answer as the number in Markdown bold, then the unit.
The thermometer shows **0** °C
